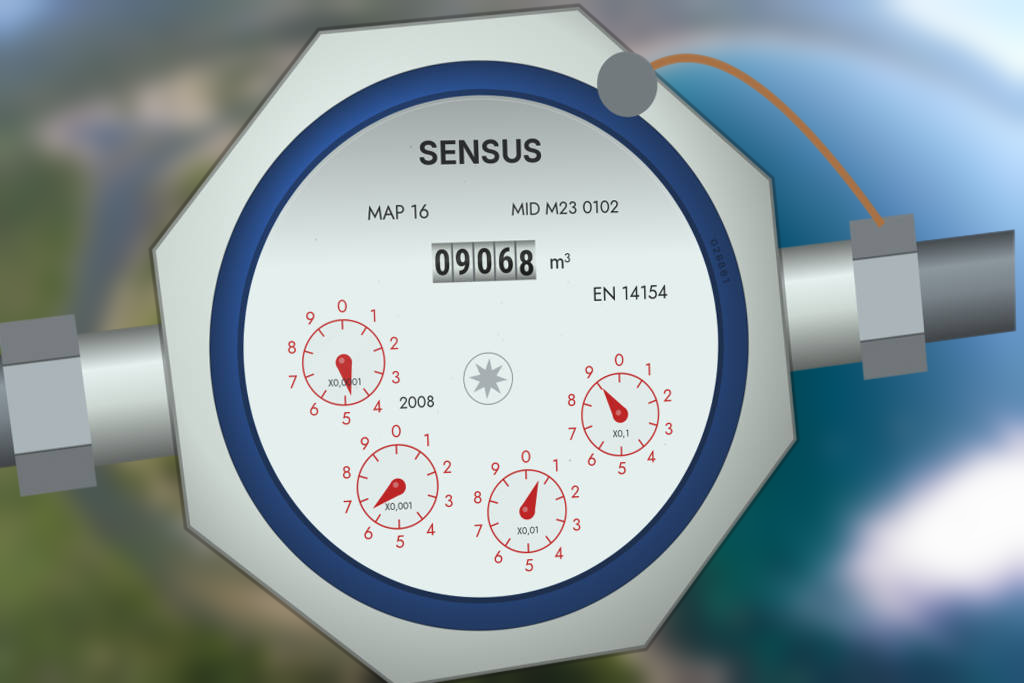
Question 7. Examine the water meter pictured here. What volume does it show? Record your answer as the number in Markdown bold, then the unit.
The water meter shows **9067.9064** m³
